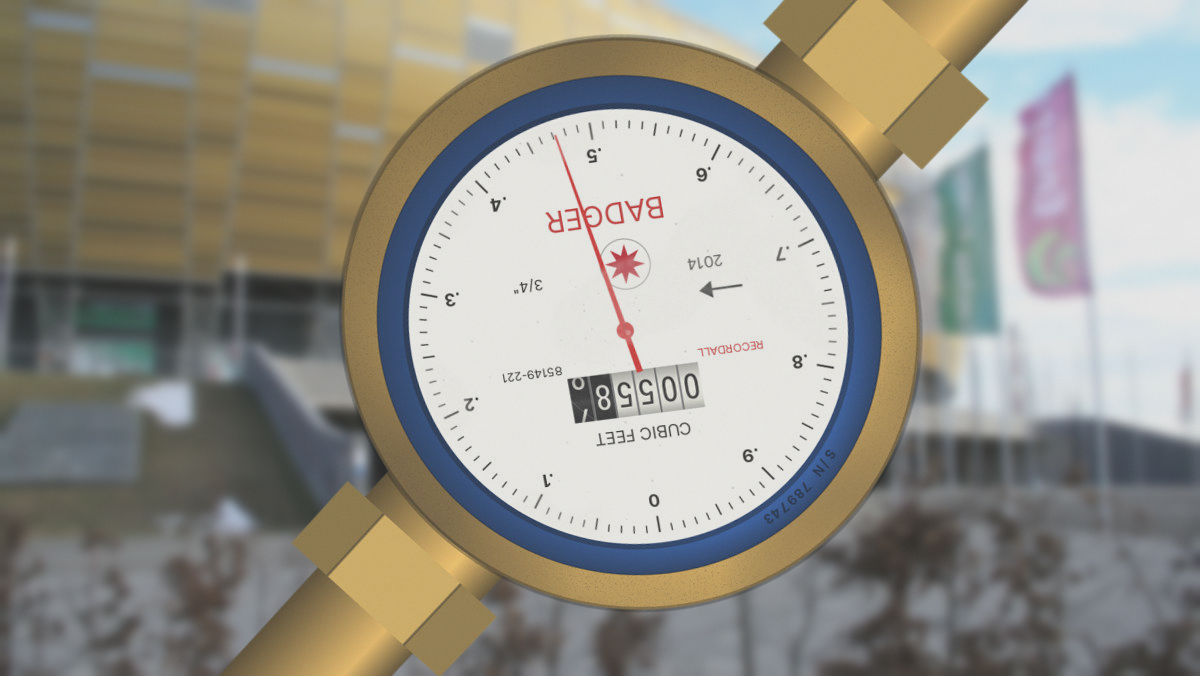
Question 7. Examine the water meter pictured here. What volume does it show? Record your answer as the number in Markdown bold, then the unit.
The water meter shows **5587.47** ft³
